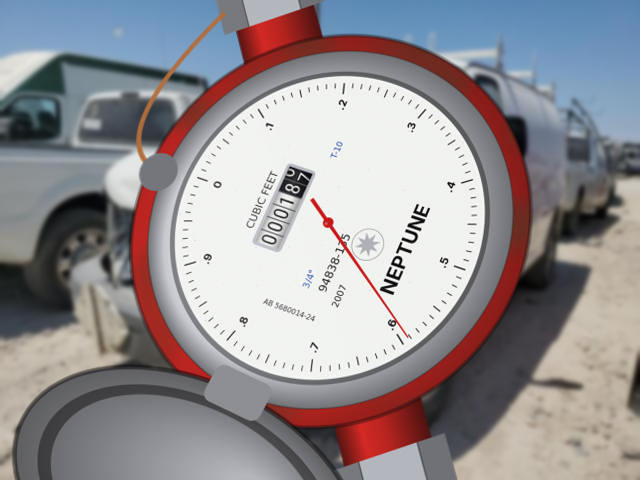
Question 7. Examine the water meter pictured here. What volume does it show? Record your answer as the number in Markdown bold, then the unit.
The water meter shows **186.59** ft³
